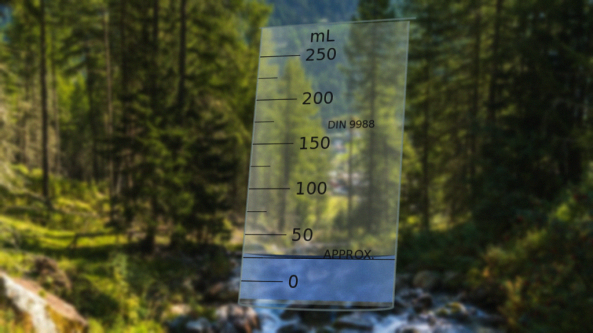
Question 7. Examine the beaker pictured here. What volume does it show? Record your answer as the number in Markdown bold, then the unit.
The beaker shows **25** mL
